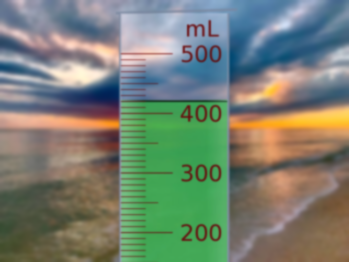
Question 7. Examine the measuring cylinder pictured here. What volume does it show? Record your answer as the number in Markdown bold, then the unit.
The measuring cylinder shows **420** mL
